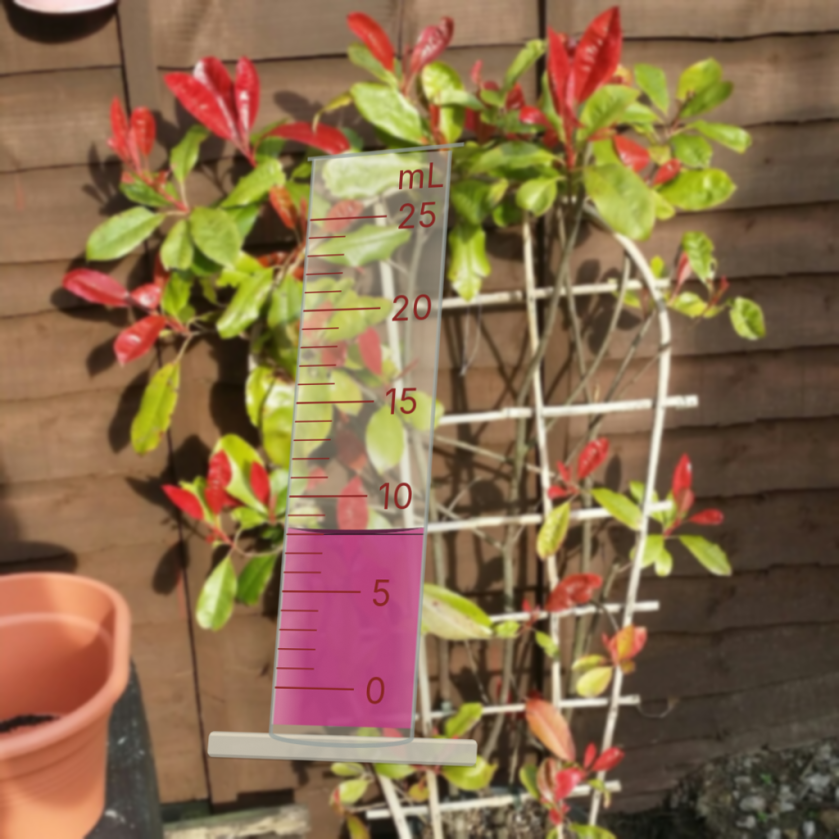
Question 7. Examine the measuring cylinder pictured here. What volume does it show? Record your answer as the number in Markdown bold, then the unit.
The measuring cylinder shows **8** mL
